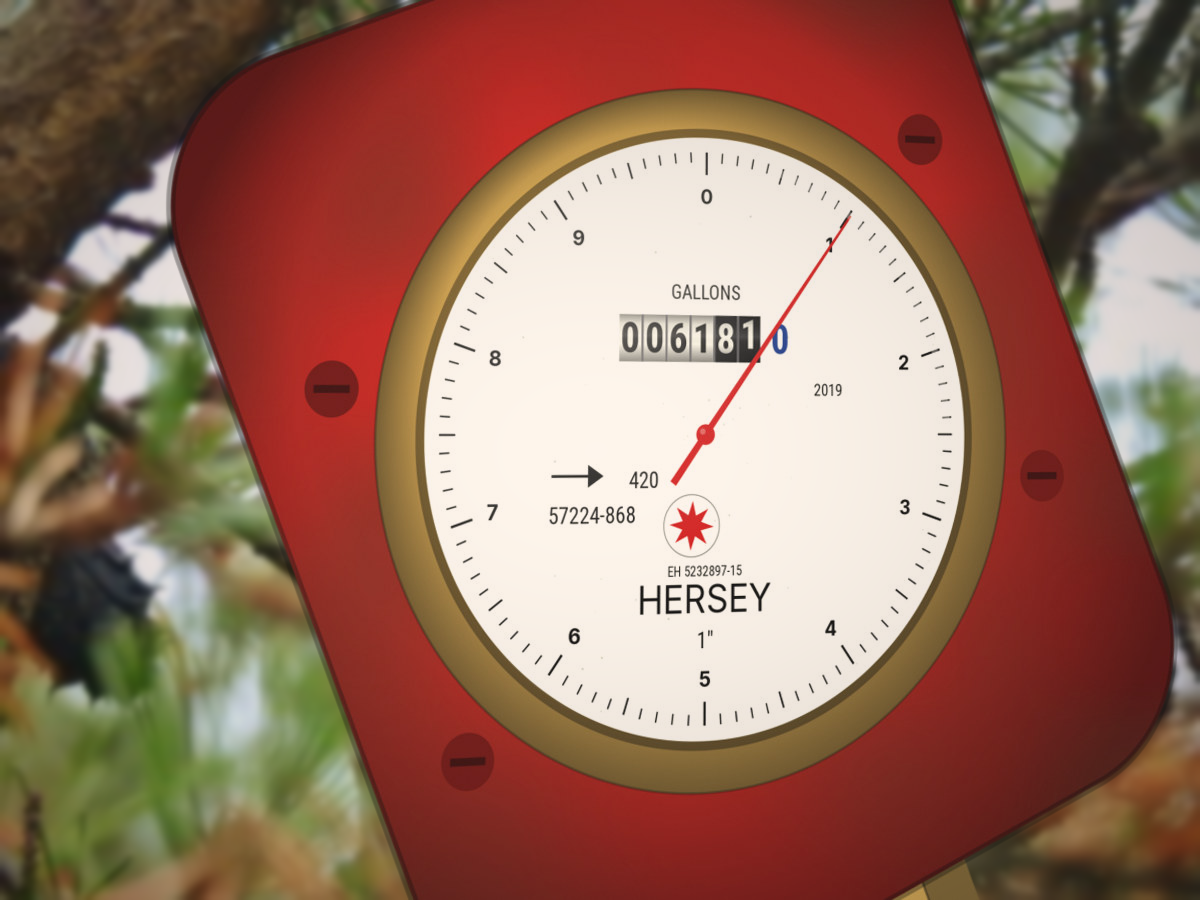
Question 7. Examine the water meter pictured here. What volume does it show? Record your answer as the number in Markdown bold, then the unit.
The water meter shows **61811.0** gal
